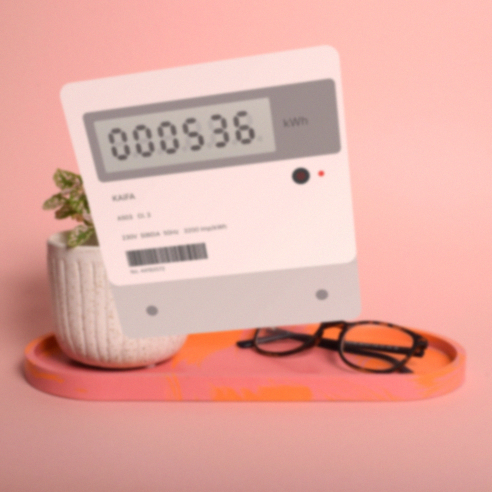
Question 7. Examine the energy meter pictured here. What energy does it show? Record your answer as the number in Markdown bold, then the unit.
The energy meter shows **536** kWh
